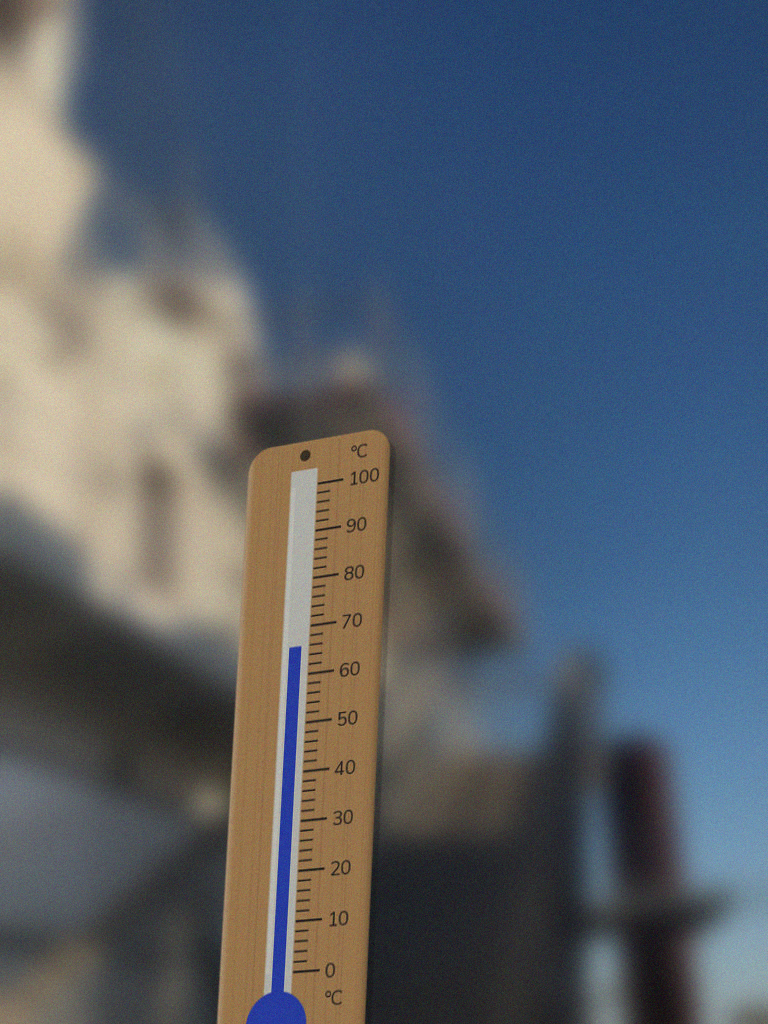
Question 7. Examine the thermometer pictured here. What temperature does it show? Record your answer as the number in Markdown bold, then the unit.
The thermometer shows **66** °C
